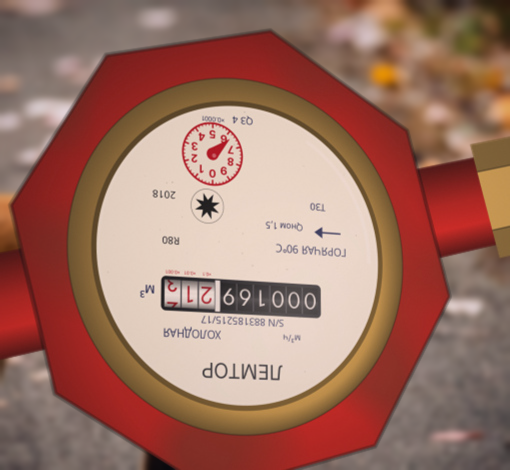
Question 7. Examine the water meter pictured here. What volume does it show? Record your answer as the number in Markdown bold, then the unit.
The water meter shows **169.2126** m³
